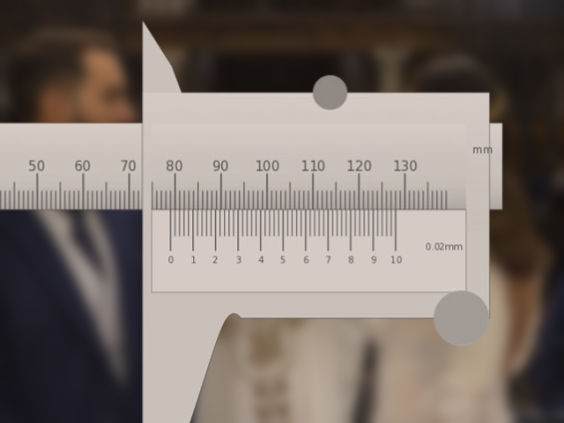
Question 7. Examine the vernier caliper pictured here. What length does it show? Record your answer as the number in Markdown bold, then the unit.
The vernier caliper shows **79.0** mm
